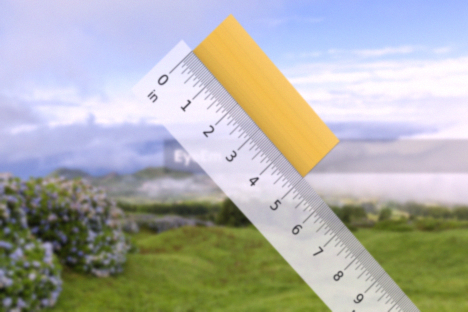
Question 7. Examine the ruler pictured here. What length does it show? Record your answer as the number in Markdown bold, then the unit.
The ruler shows **5** in
